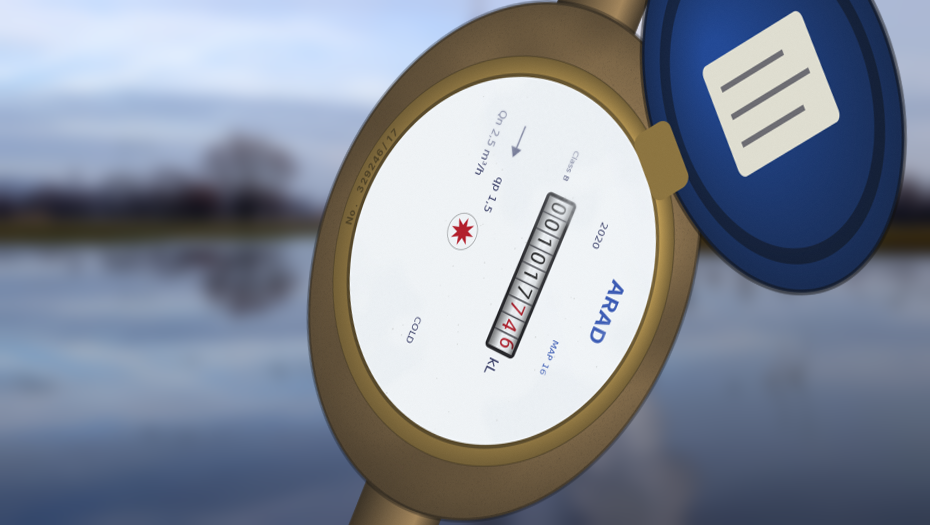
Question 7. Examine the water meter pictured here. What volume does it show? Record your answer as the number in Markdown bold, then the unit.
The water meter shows **1017.746** kL
